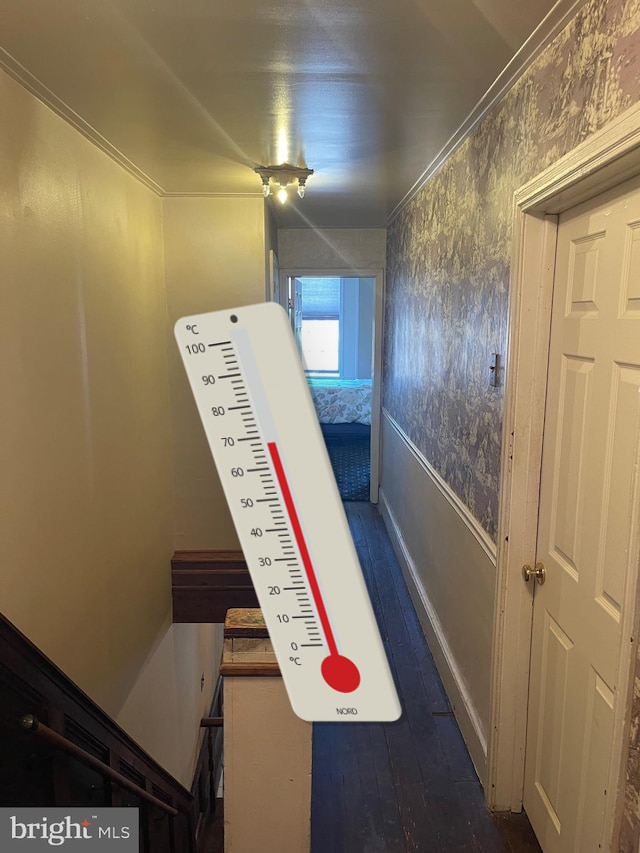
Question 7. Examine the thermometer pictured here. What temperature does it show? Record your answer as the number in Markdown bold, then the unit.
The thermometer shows **68** °C
